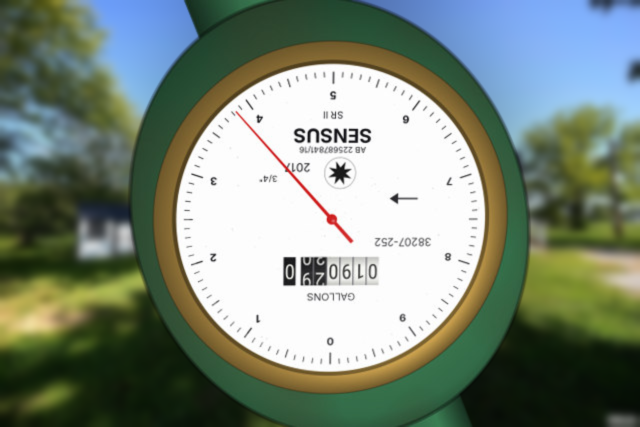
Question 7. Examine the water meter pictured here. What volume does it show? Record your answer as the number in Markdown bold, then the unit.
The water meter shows **190293.8** gal
